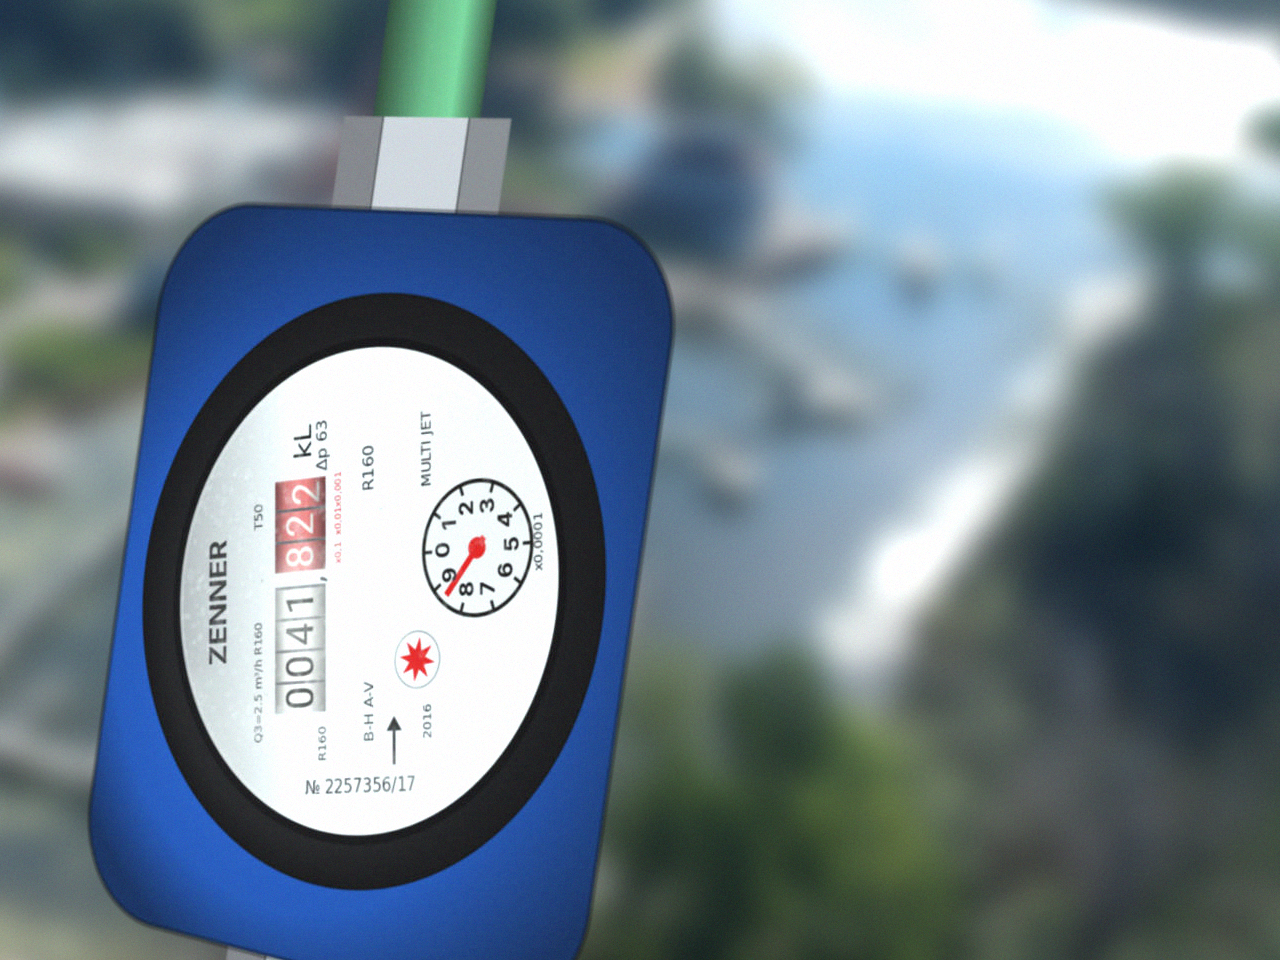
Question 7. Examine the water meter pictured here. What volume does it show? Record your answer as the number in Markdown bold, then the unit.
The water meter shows **41.8218** kL
